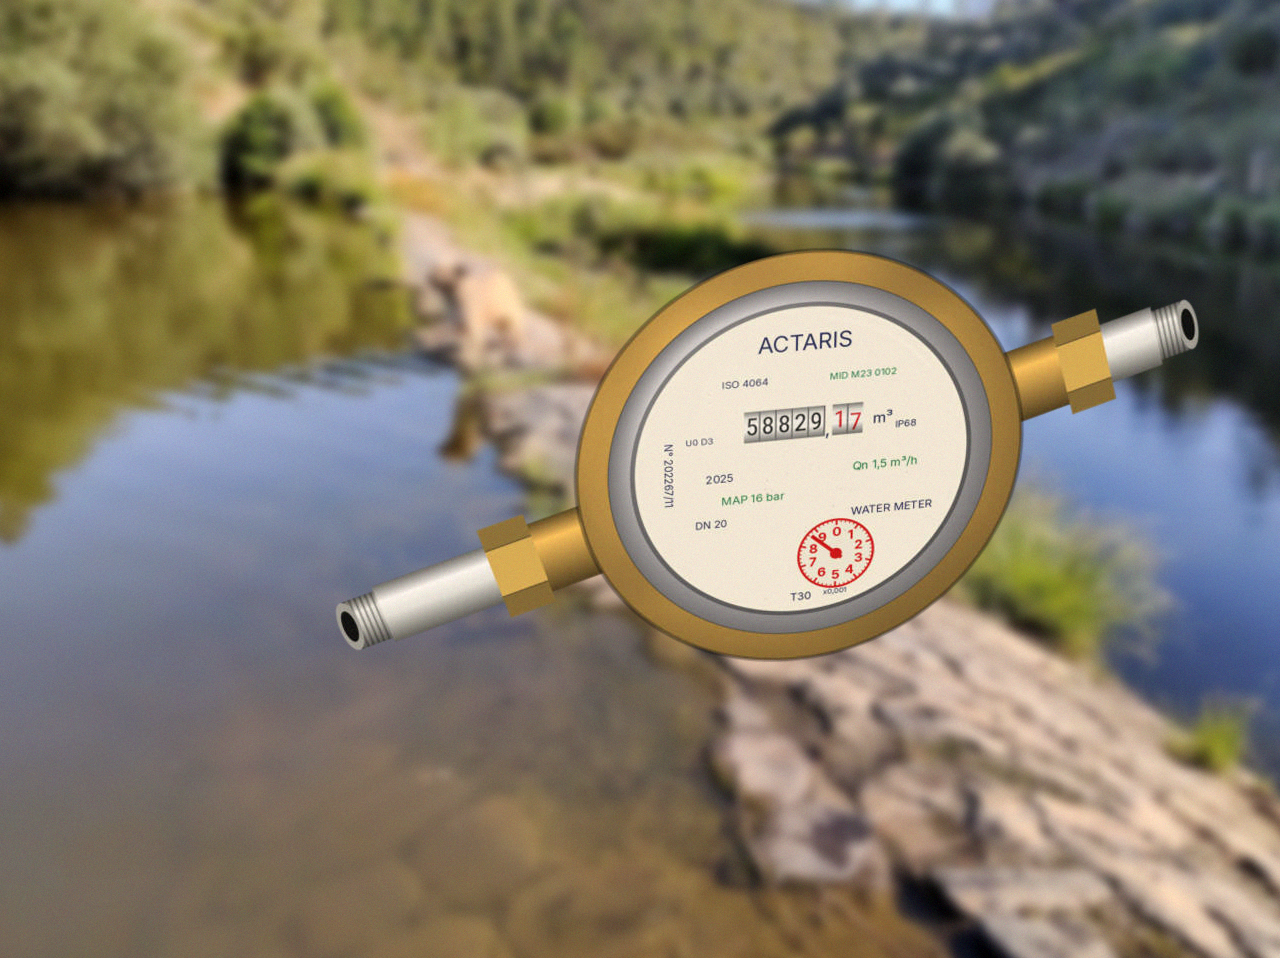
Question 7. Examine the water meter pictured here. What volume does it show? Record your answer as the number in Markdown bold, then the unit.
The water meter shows **58829.168** m³
